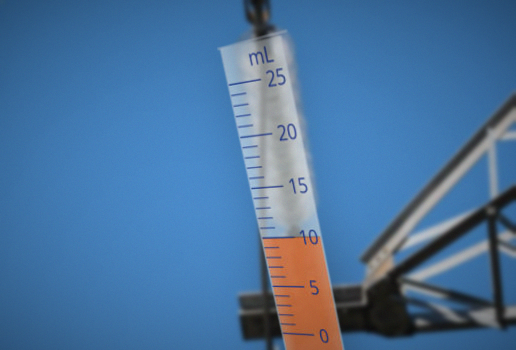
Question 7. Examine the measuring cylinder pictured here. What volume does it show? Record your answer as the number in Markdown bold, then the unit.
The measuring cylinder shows **10** mL
